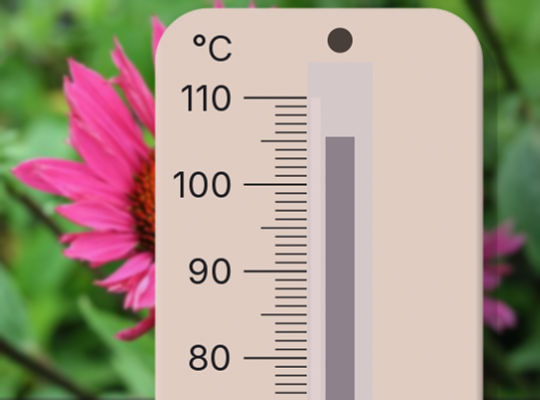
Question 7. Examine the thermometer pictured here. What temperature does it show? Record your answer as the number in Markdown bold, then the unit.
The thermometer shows **105.5** °C
